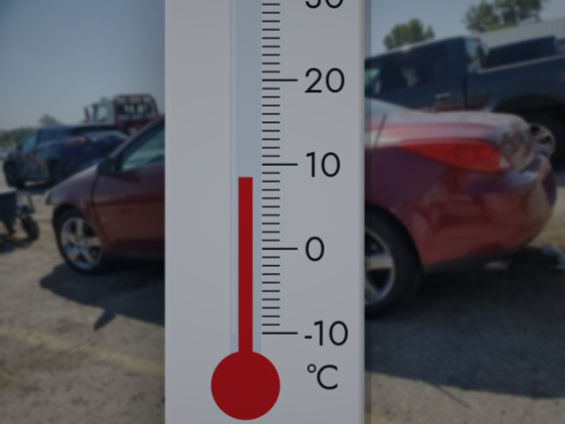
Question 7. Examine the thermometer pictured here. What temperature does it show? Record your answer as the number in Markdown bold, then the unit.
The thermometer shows **8.5** °C
